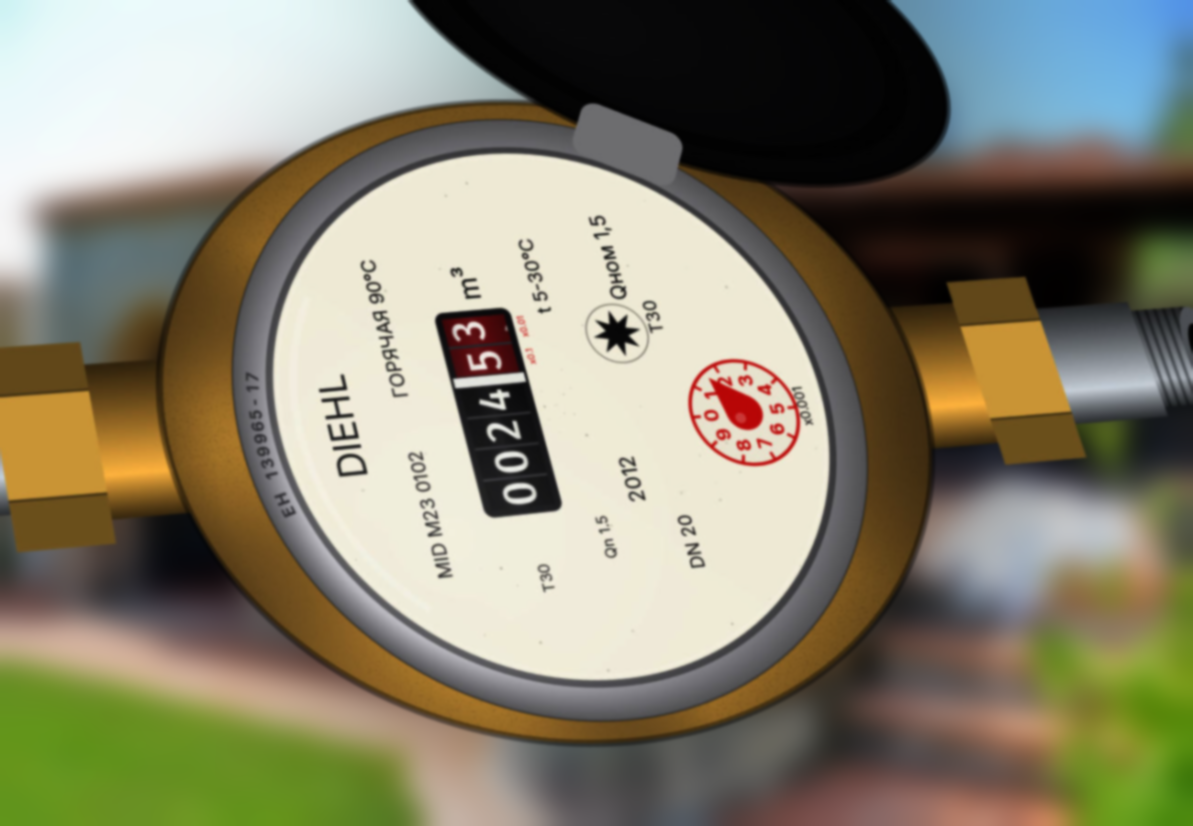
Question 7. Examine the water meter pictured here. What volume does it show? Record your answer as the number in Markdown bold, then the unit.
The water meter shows **24.531** m³
